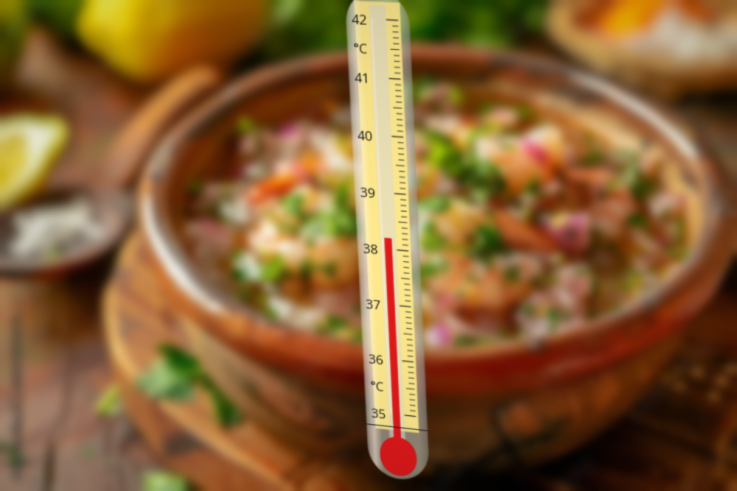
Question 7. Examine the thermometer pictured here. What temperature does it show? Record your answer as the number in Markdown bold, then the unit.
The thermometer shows **38.2** °C
